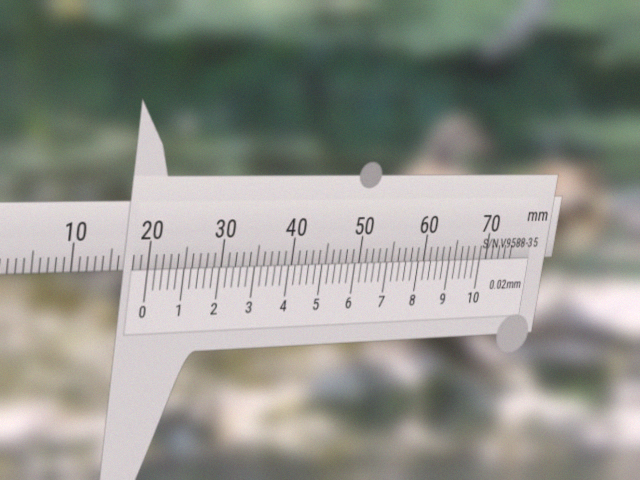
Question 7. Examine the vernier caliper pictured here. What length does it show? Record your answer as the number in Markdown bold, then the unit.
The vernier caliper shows **20.0** mm
